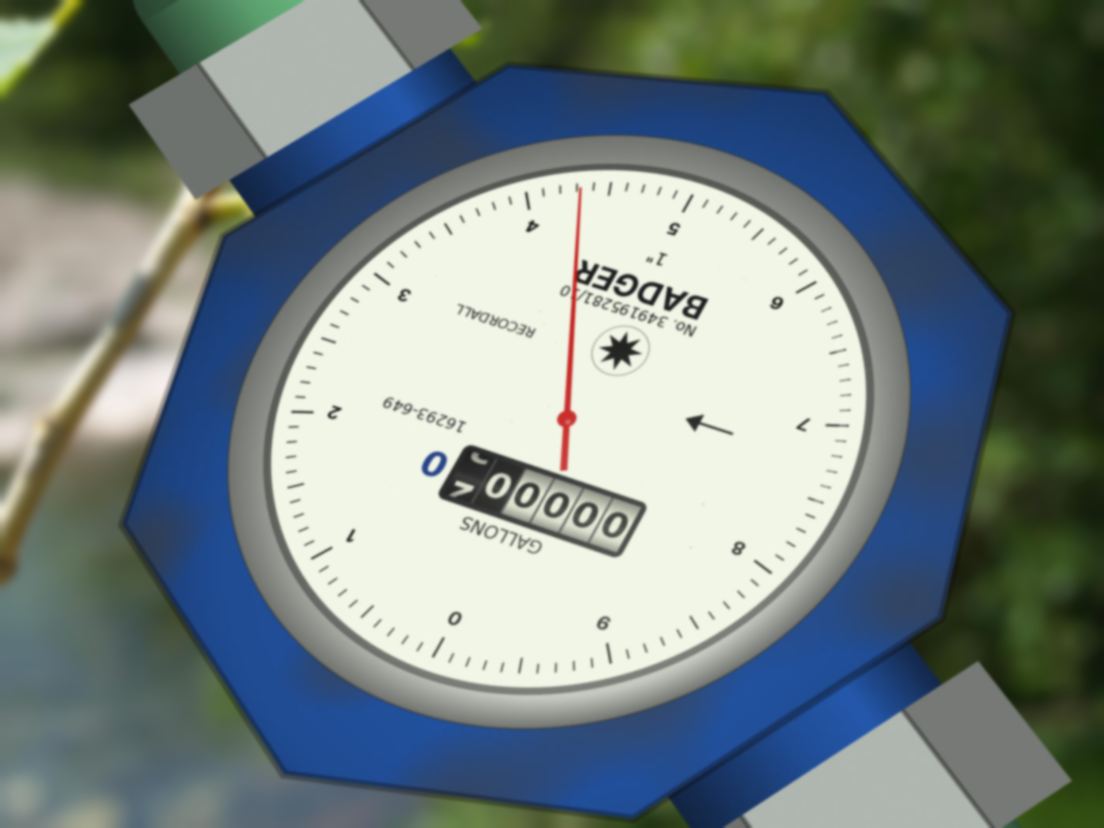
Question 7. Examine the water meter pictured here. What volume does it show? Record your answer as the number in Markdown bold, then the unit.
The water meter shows **24.3** gal
